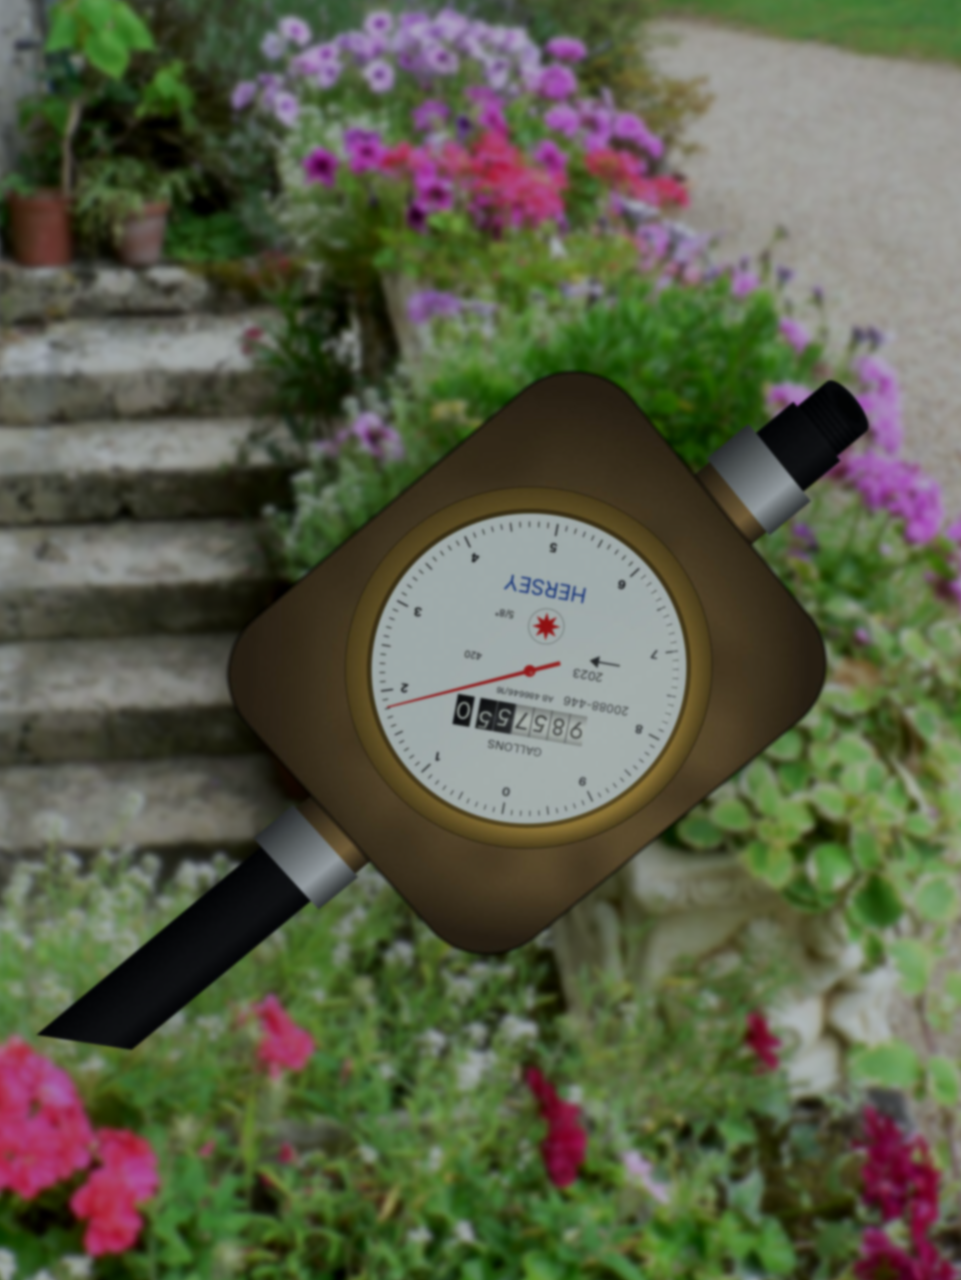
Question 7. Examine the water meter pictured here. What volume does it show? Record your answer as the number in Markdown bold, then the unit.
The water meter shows **9857551.8** gal
